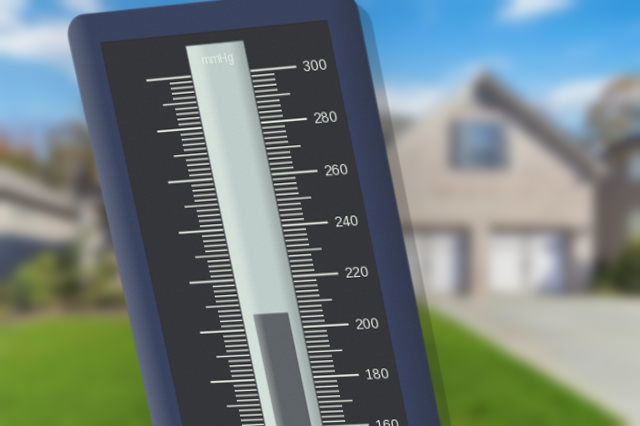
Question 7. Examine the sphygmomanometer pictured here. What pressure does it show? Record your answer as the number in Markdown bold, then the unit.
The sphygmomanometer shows **206** mmHg
